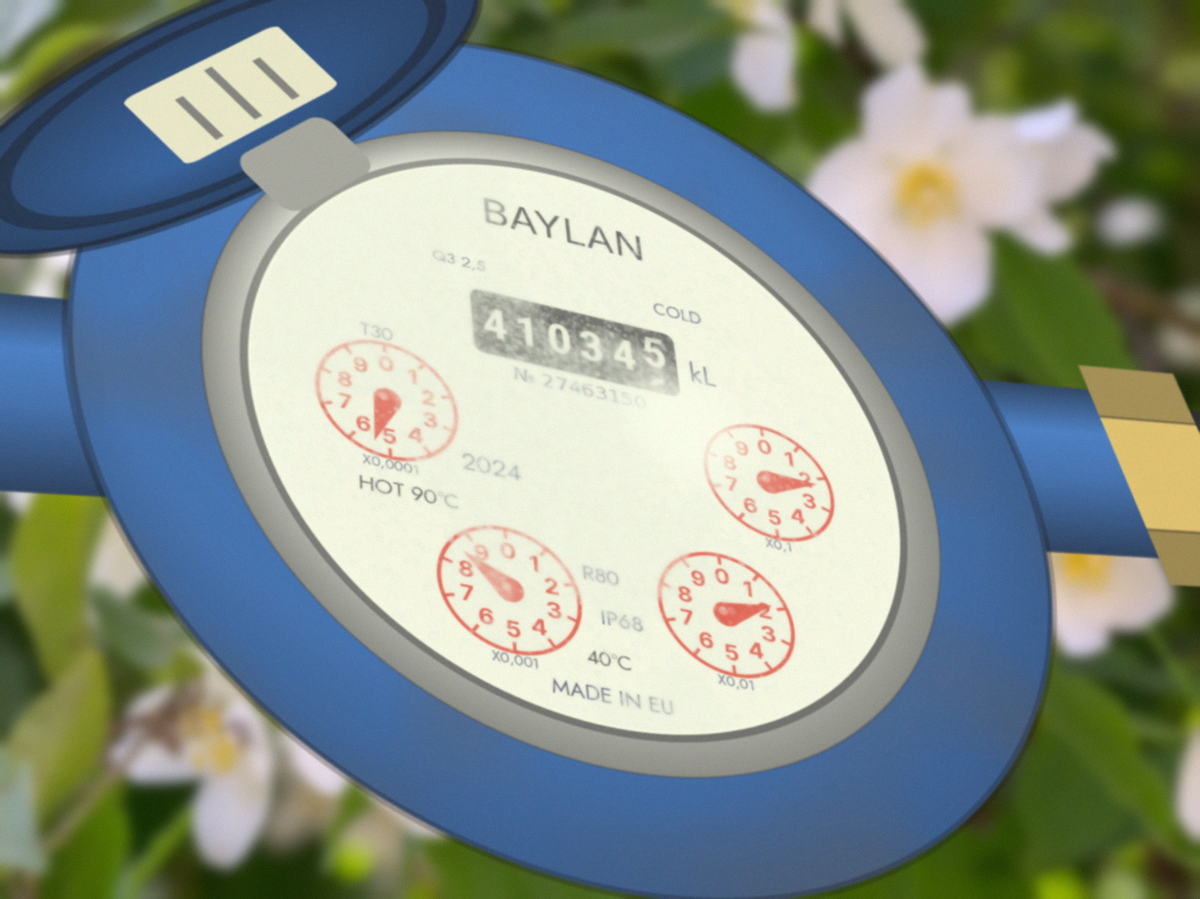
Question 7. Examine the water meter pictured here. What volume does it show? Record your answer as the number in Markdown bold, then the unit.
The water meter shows **410345.2185** kL
